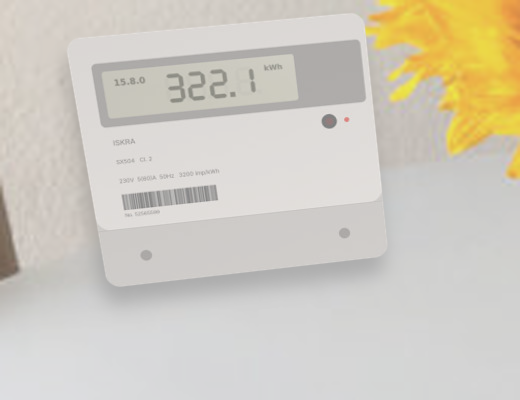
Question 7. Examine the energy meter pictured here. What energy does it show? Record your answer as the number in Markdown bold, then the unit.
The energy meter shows **322.1** kWh
